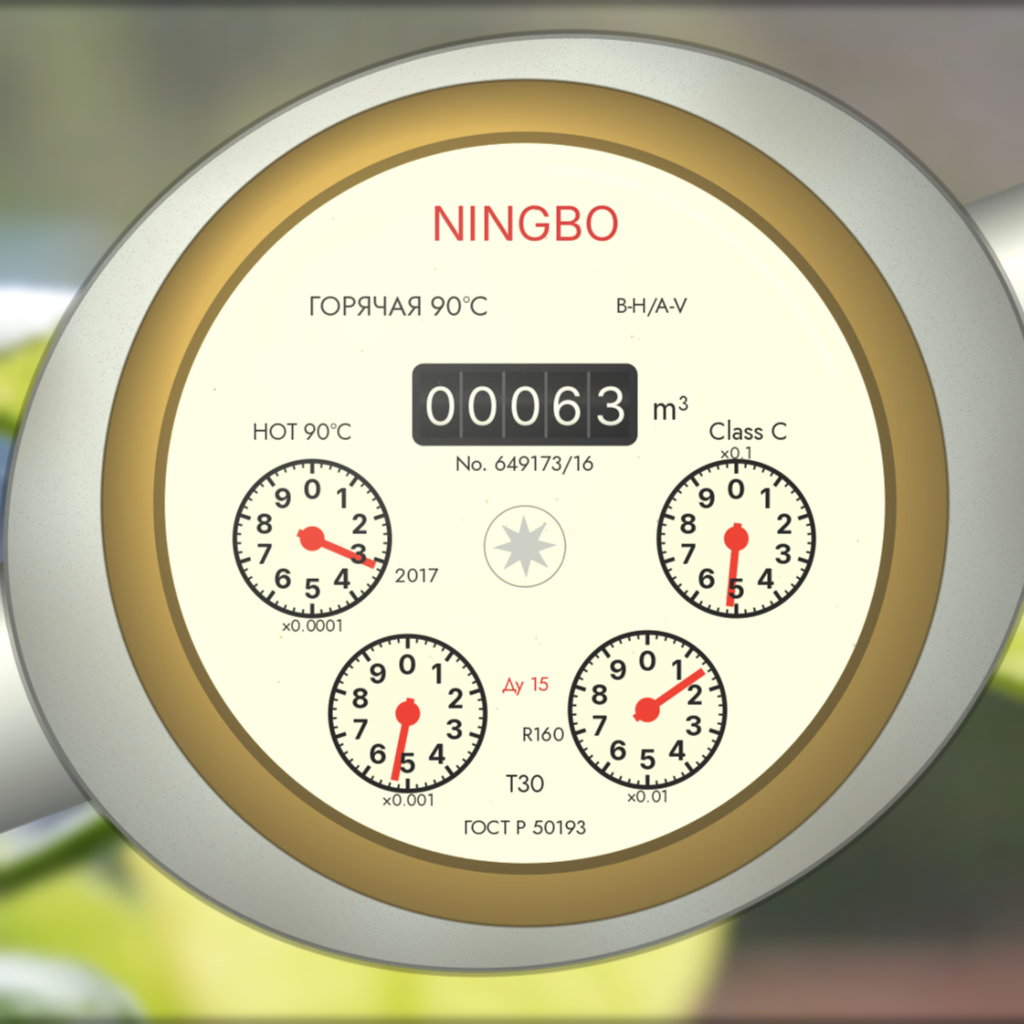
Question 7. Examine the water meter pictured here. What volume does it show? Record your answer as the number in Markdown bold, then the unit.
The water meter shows **63.5153** m³
